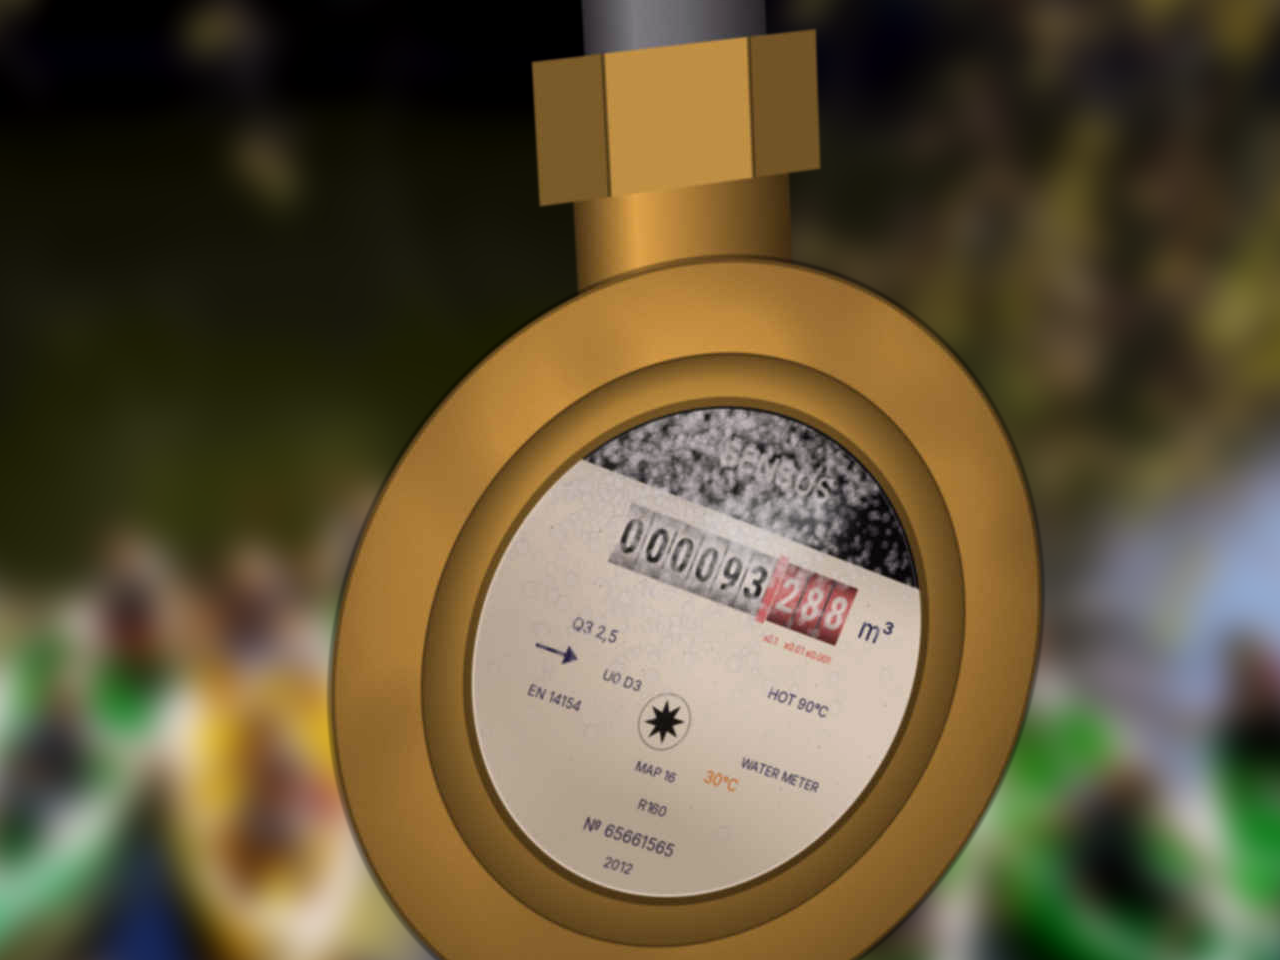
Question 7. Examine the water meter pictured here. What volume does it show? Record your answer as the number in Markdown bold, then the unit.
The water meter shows **93.288** m³
